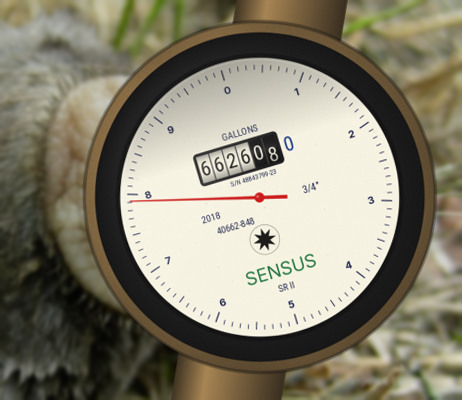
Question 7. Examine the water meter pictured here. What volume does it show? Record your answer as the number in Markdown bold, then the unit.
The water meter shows **6626077.9** gal
